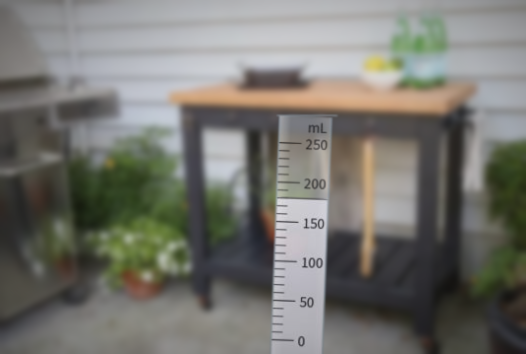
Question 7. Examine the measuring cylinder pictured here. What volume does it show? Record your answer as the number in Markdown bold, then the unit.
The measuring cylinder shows **180** mL
